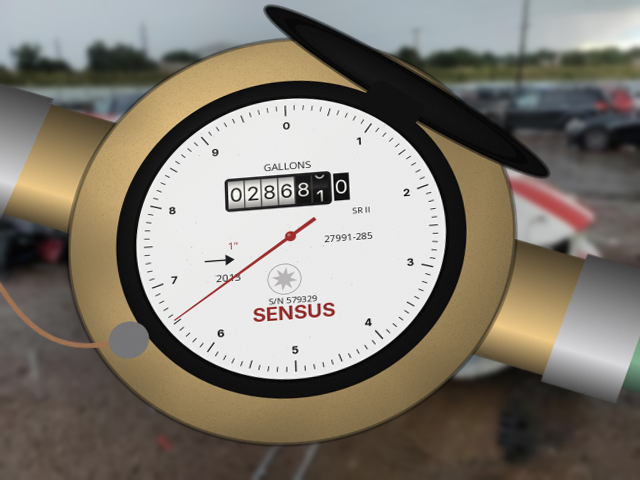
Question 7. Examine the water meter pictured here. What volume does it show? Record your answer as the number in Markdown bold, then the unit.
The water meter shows **286806.5** gal
